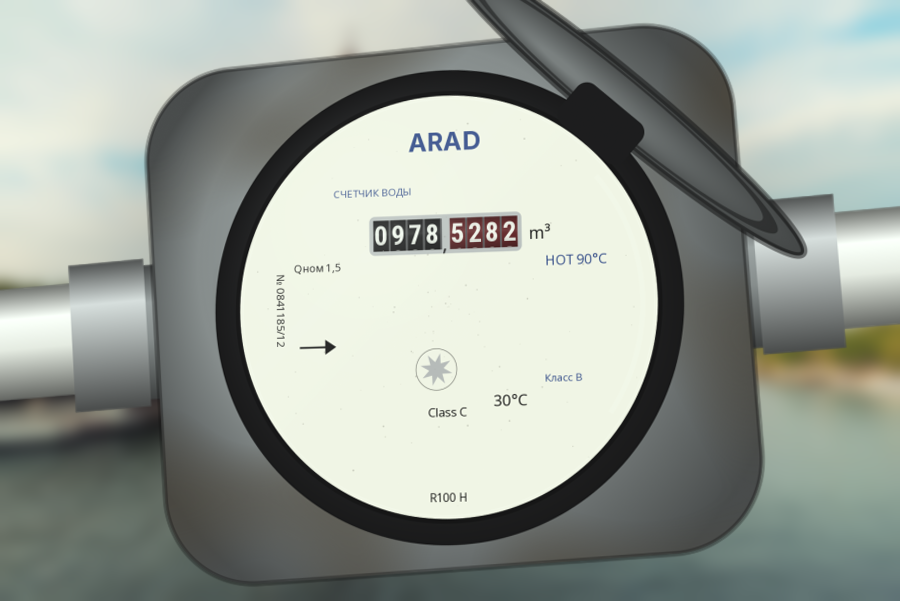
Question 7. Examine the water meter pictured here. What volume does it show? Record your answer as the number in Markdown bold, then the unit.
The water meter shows **978.5282** m³
